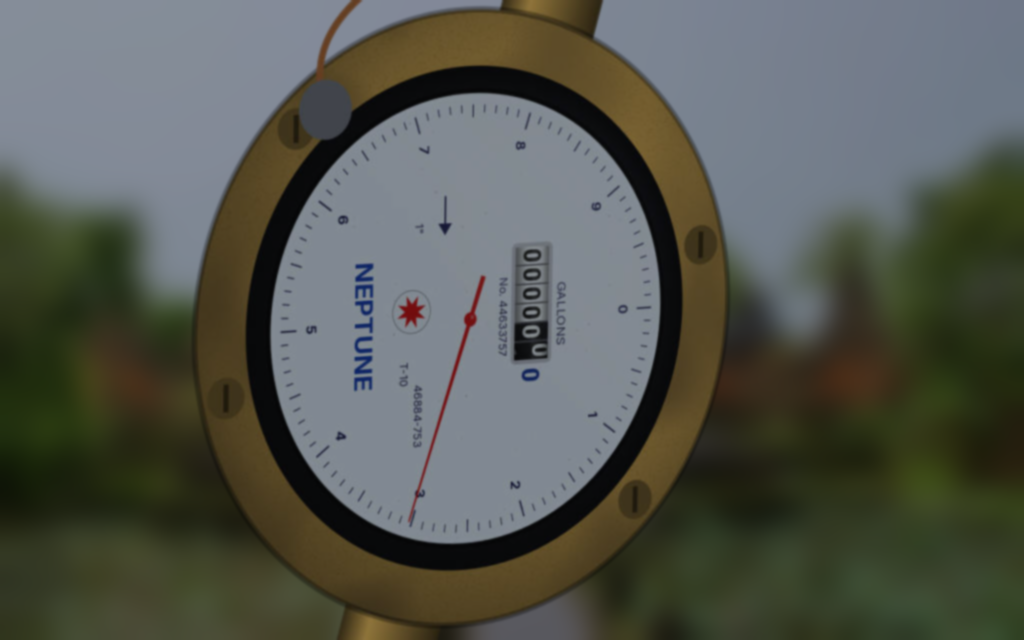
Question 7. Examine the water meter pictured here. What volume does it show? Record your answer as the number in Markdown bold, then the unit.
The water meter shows **3.0** gal
